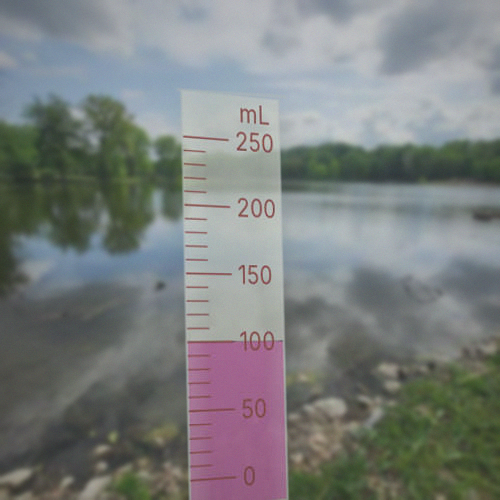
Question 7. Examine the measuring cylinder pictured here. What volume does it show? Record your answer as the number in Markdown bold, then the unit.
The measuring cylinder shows **100** mL
